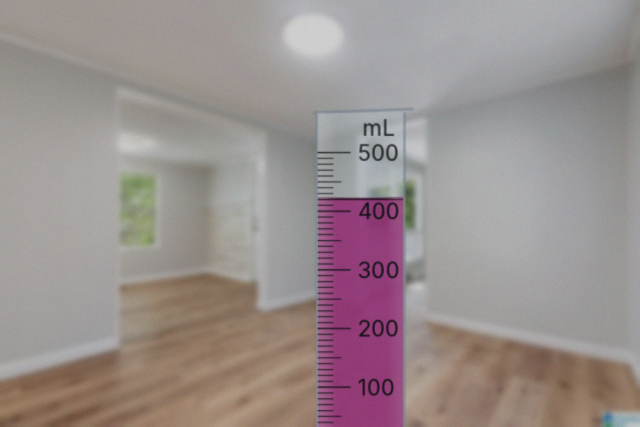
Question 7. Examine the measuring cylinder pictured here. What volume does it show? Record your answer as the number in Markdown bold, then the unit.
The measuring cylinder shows **420** mL
